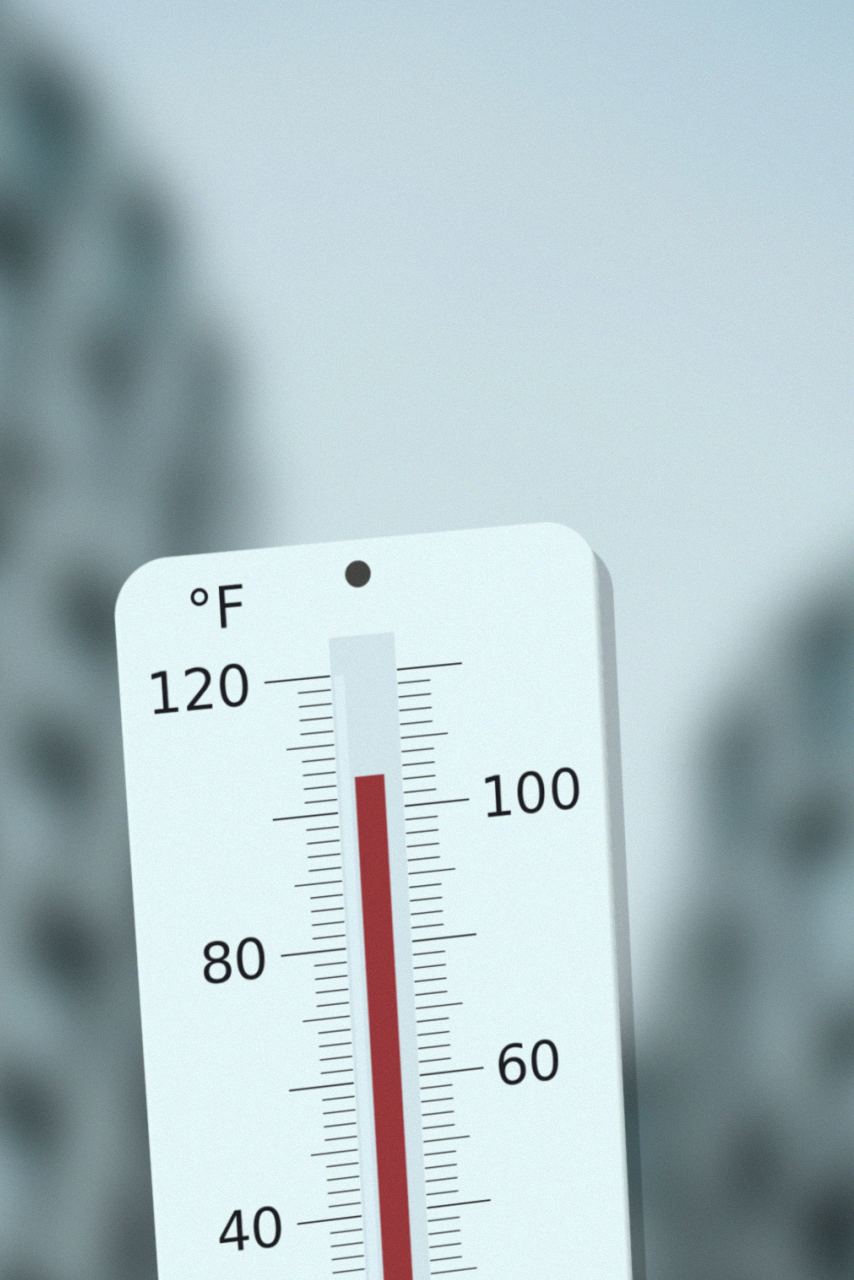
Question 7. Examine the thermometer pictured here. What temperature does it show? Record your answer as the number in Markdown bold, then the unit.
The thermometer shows **105** °F
